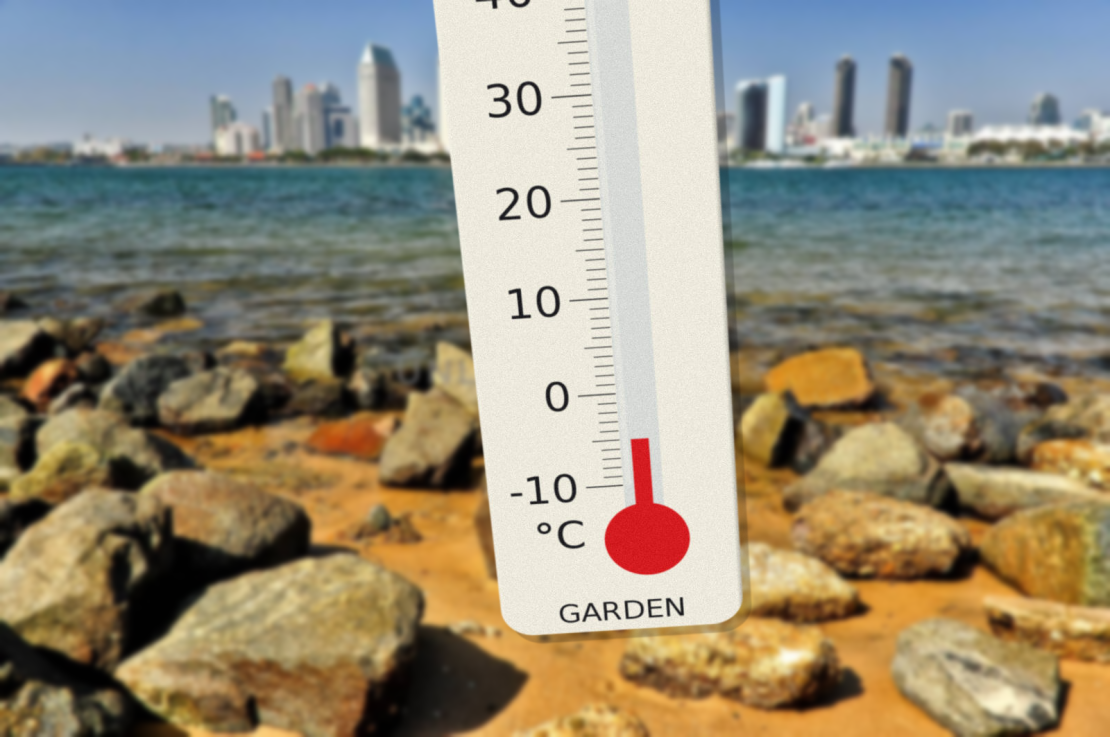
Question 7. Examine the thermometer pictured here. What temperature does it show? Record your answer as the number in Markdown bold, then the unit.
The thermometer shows **-5** °C
